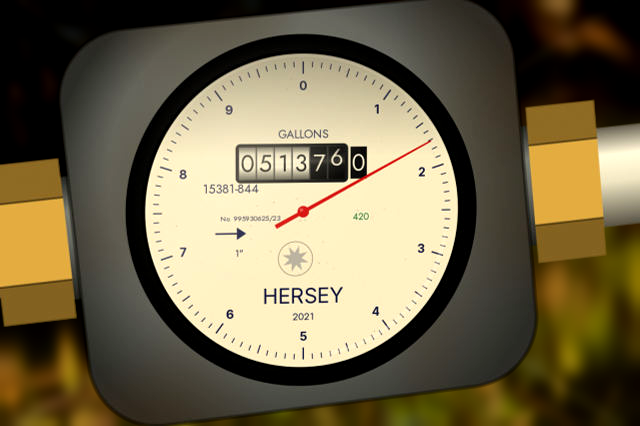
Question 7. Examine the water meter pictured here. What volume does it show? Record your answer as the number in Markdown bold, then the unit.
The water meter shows **513761.7** gal
